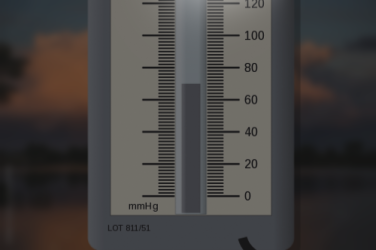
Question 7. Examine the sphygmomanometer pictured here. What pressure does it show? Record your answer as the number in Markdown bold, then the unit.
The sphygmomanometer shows **70** mmHg
